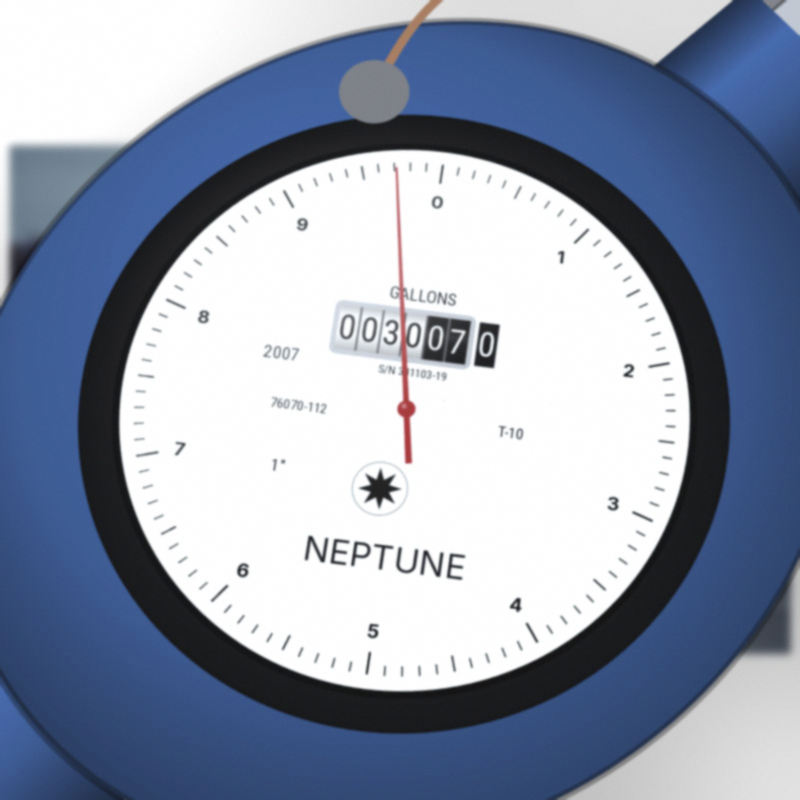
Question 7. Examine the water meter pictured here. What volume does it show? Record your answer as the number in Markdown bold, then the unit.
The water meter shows **30069.7** gal
